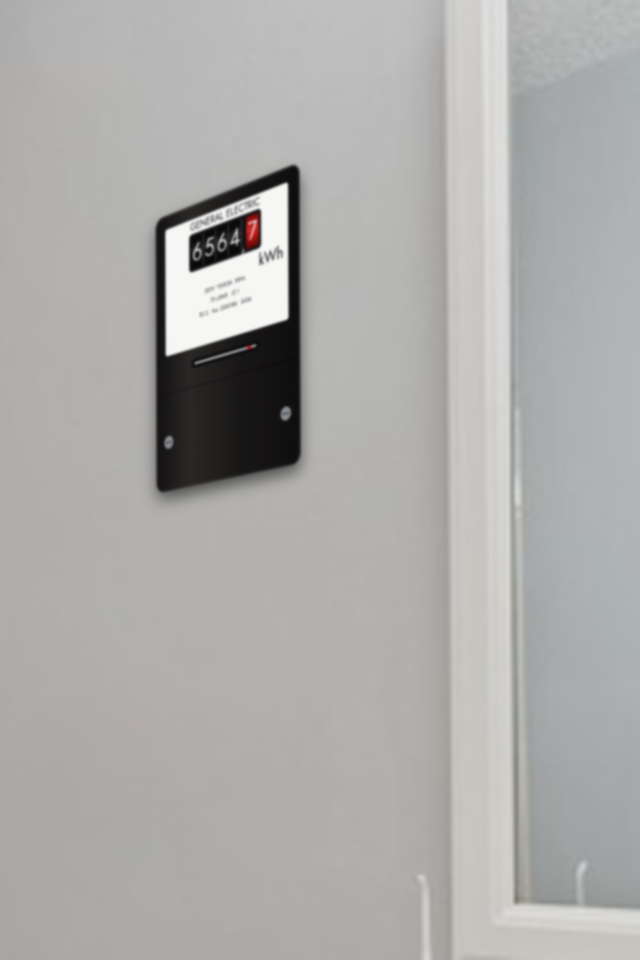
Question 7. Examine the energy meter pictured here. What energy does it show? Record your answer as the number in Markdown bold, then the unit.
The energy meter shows **6564.7** kWh
